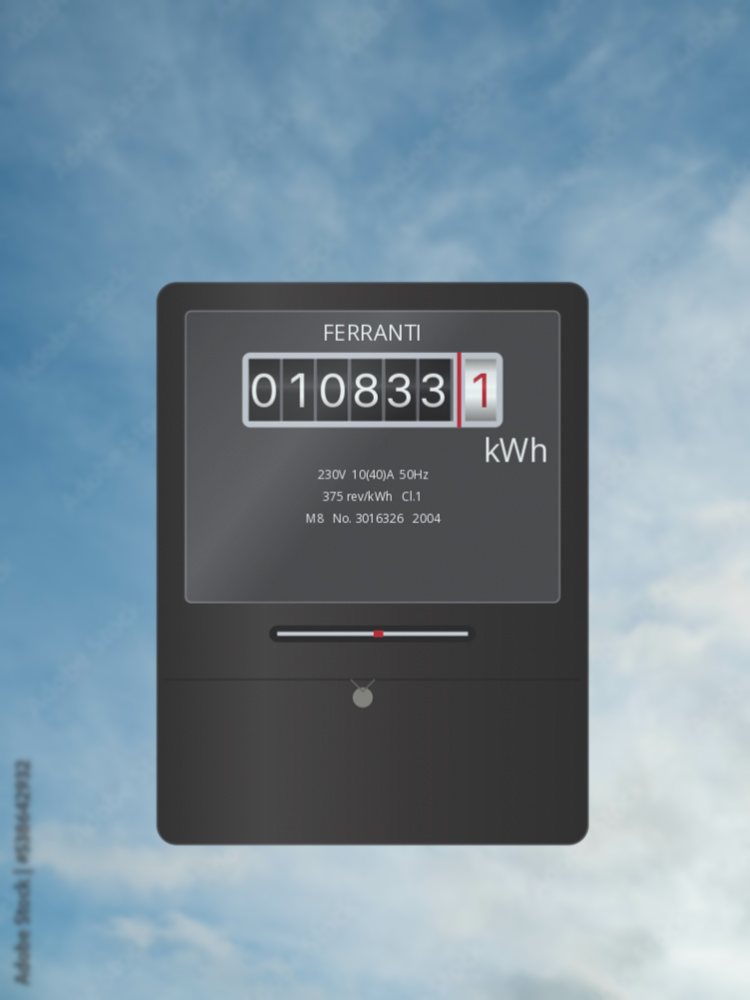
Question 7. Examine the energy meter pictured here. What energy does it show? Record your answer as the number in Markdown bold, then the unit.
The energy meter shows **10833.1** kWh
